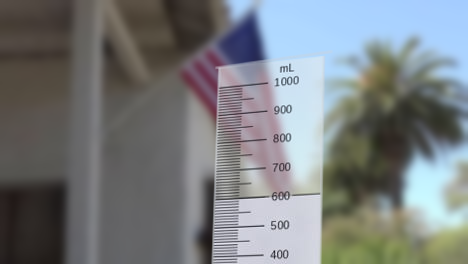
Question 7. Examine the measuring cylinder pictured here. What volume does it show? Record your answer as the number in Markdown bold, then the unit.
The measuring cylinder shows **600** mL
